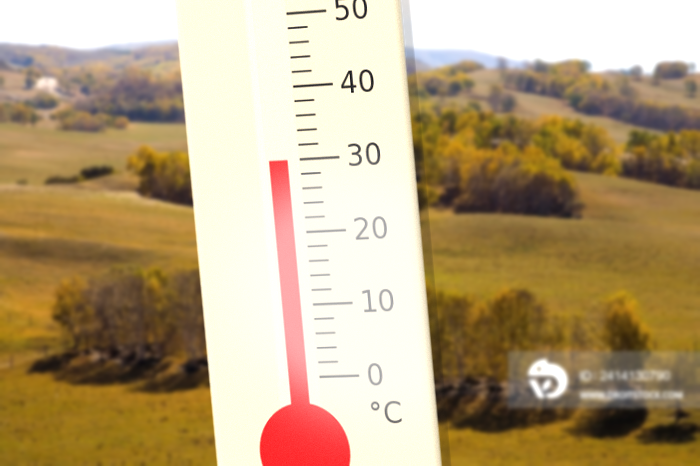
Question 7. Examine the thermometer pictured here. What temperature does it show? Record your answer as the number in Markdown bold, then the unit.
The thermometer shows **30** °C
